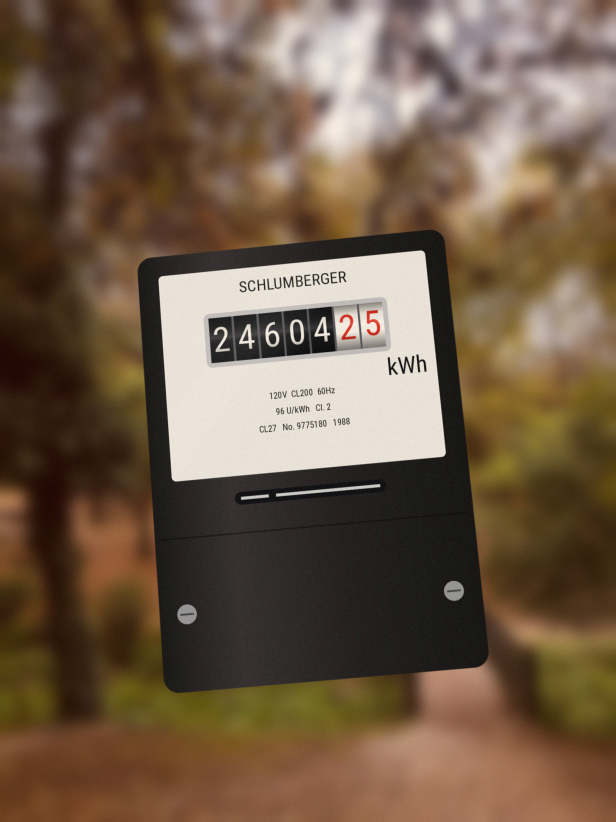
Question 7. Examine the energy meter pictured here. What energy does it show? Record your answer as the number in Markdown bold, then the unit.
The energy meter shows **24604.25** kWh
